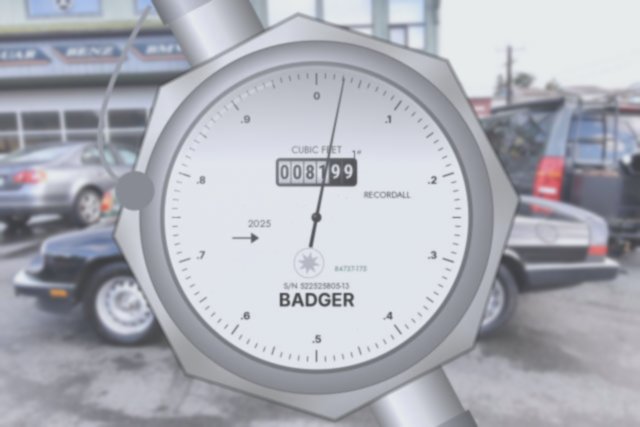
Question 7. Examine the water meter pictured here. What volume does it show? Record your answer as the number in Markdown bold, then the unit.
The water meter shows **8199.03** ft³
